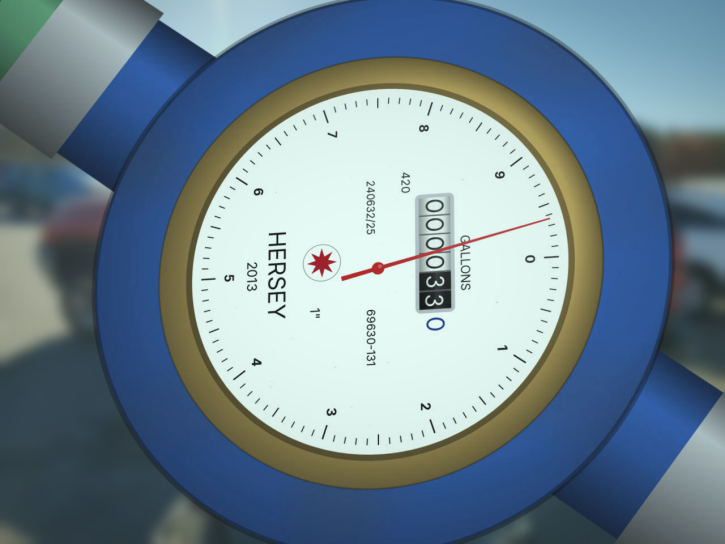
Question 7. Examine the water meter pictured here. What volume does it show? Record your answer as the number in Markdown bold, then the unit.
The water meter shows **329.6** gal
